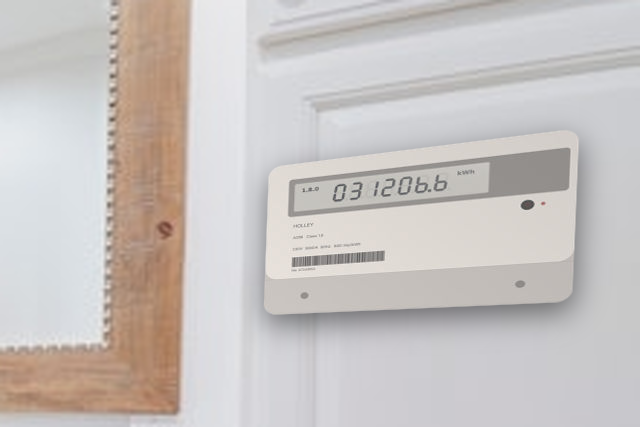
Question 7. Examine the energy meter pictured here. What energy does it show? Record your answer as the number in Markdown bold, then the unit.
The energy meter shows **31206.6** kWh
